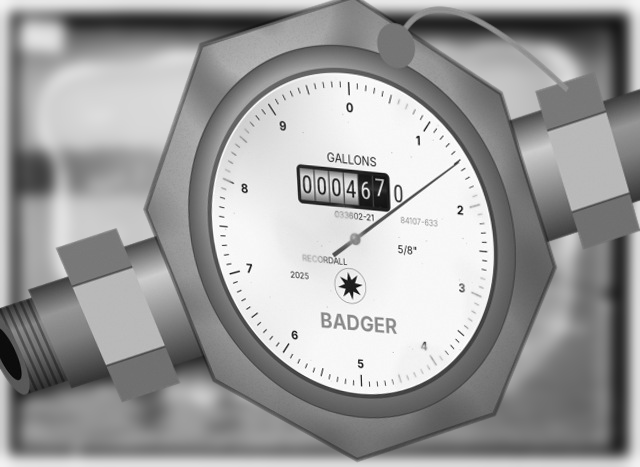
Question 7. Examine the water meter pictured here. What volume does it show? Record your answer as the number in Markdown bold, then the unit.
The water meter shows **4671.5** gal
